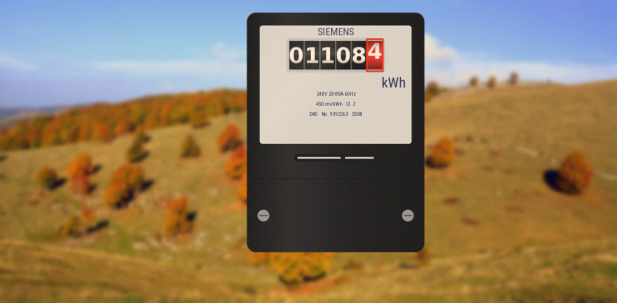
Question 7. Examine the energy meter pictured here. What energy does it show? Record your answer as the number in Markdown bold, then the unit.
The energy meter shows **1108.4** kWh
